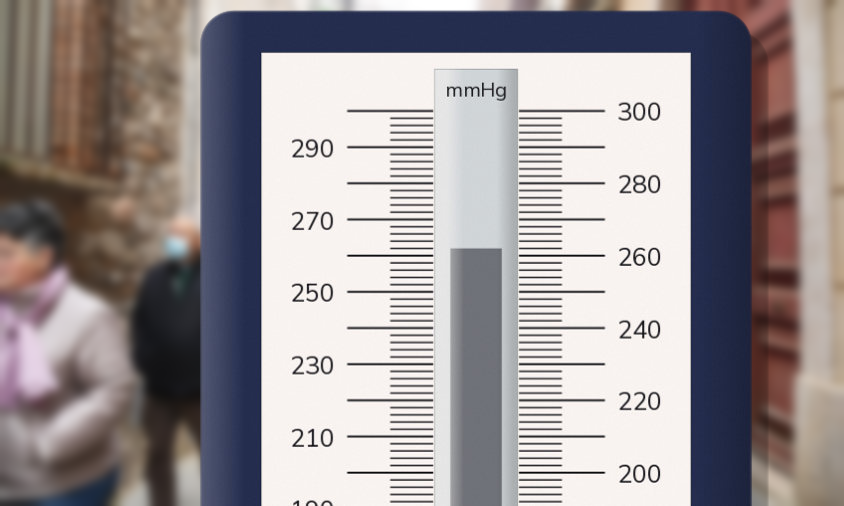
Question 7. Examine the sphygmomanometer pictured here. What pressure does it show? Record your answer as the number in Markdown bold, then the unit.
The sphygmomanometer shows **262** mmHg
